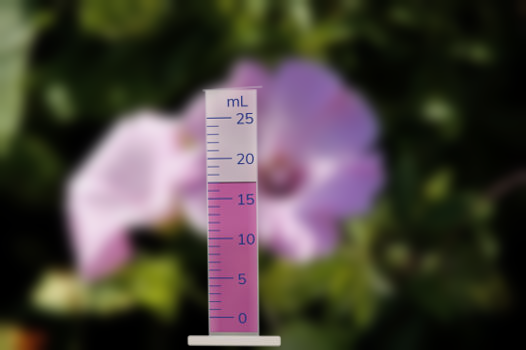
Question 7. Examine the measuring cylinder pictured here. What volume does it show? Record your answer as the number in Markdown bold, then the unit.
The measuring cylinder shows **17** mL
